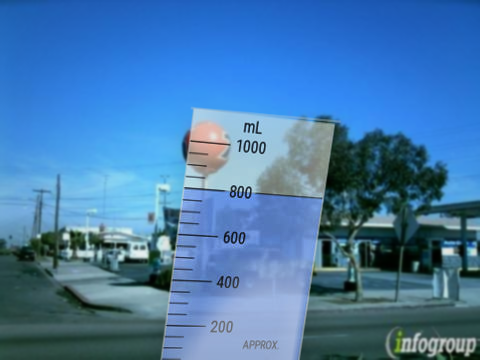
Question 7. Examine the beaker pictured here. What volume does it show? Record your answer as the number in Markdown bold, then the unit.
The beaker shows **800** mL
